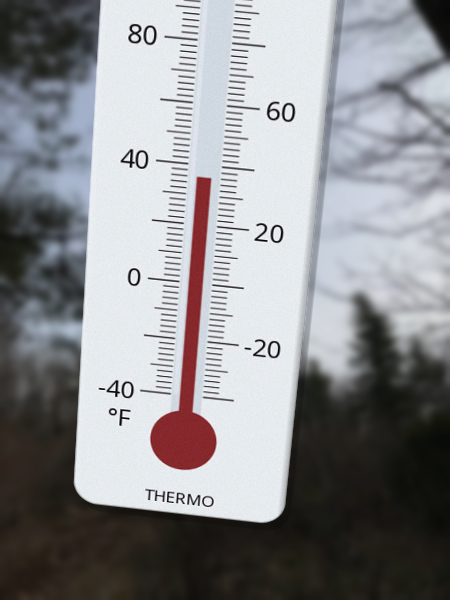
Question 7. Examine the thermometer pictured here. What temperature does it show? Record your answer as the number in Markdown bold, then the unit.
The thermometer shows **36** °F
